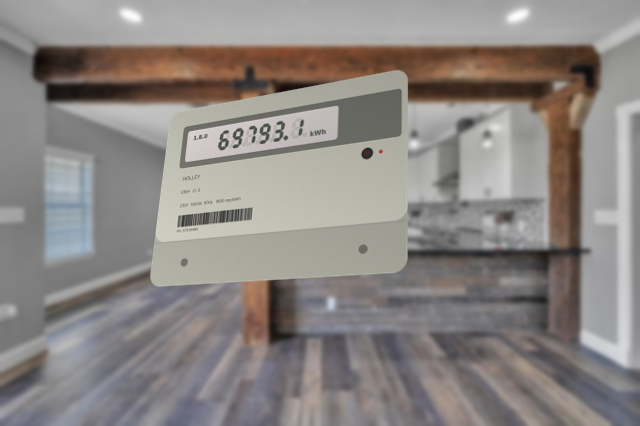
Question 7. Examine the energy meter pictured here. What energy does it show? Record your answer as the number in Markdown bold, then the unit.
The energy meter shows **69793.1** kWh
